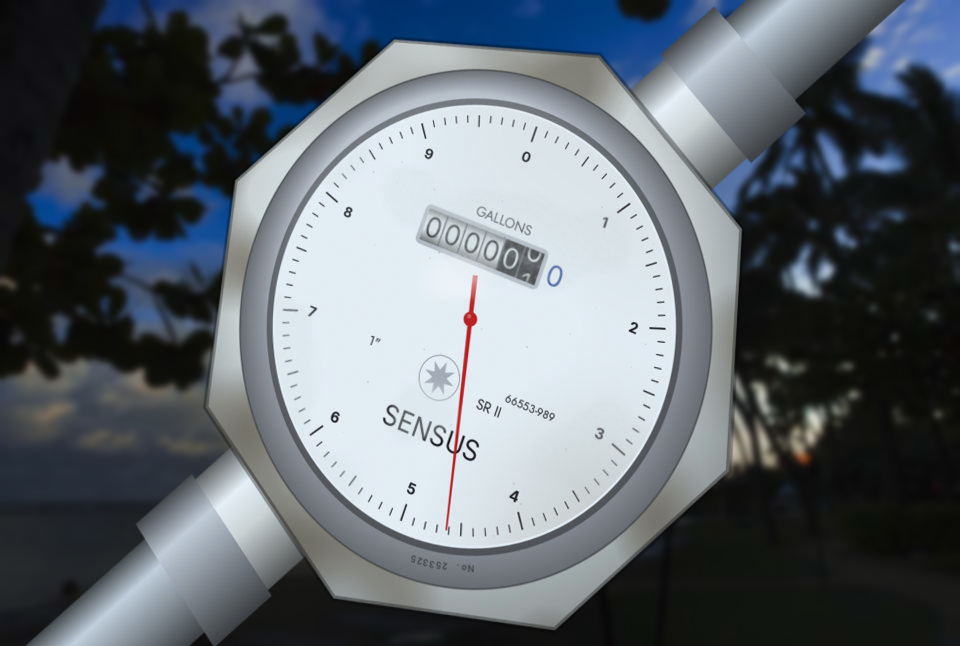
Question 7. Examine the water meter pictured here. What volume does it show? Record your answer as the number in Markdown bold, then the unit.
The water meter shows **4.6** gal
